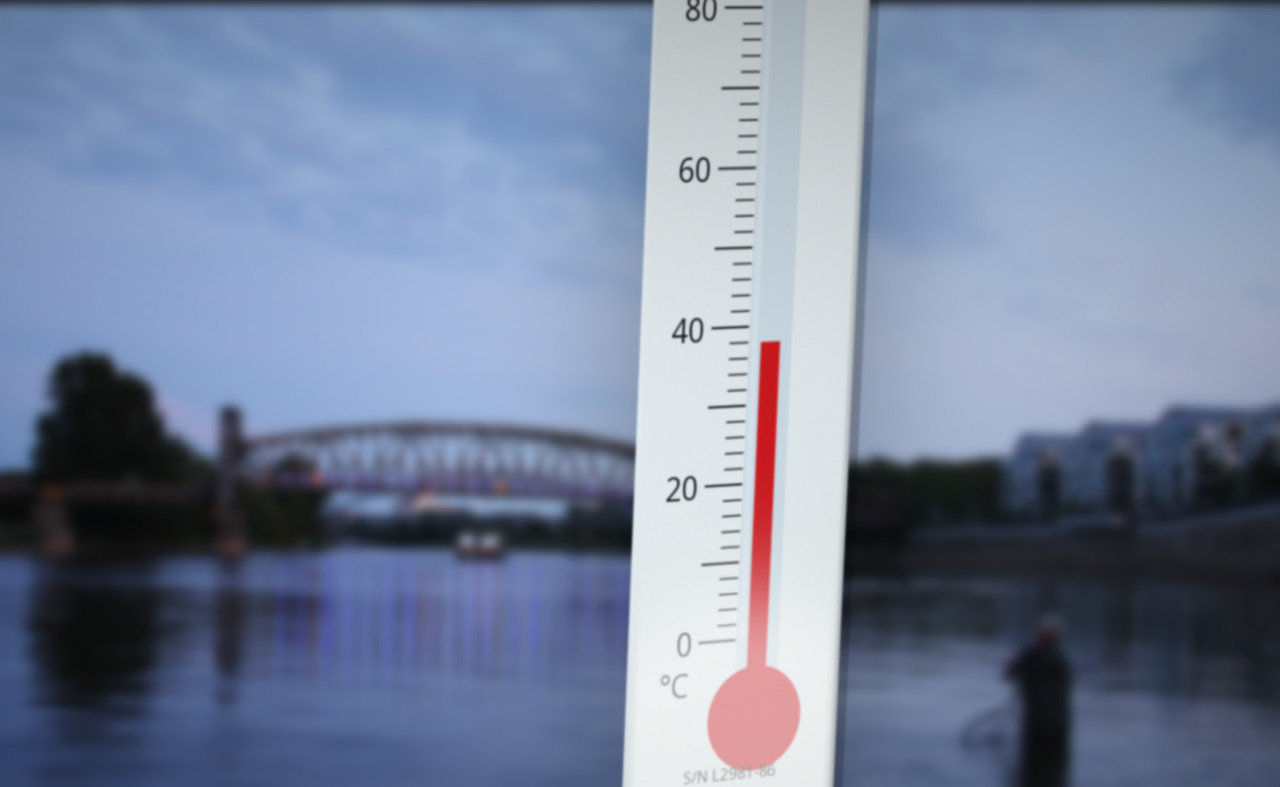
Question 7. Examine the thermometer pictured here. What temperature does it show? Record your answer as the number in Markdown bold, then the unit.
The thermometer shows **38** °C
